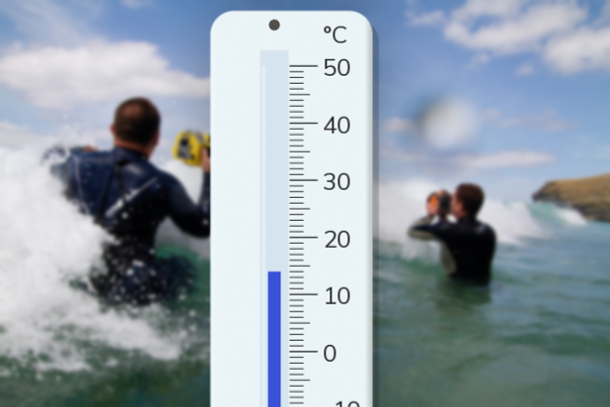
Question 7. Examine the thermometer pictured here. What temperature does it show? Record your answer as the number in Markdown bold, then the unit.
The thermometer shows **14** °C
